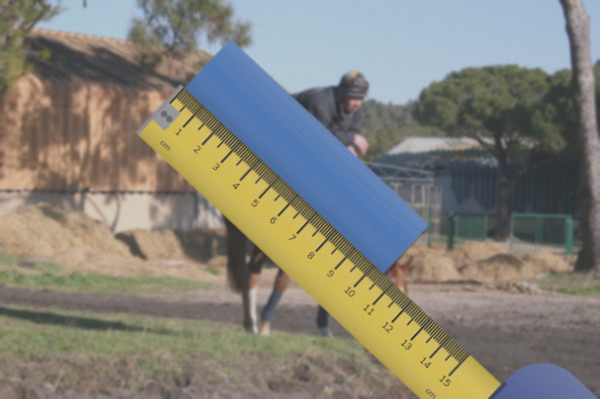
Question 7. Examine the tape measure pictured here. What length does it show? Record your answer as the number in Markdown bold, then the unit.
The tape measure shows **10.5** cm
